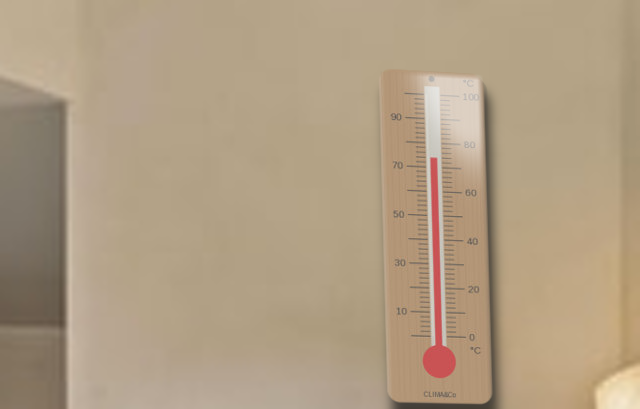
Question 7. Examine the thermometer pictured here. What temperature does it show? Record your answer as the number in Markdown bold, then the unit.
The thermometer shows **74** °C
